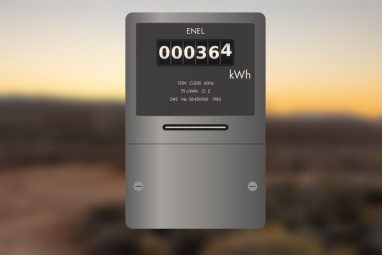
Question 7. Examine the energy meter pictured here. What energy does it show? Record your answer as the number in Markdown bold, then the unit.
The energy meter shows **364** kWh
